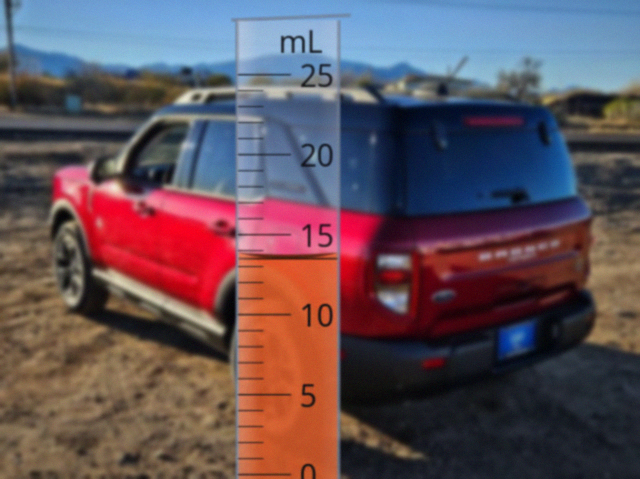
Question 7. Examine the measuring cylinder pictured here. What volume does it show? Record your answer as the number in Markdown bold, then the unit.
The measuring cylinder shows **13.5** mL
